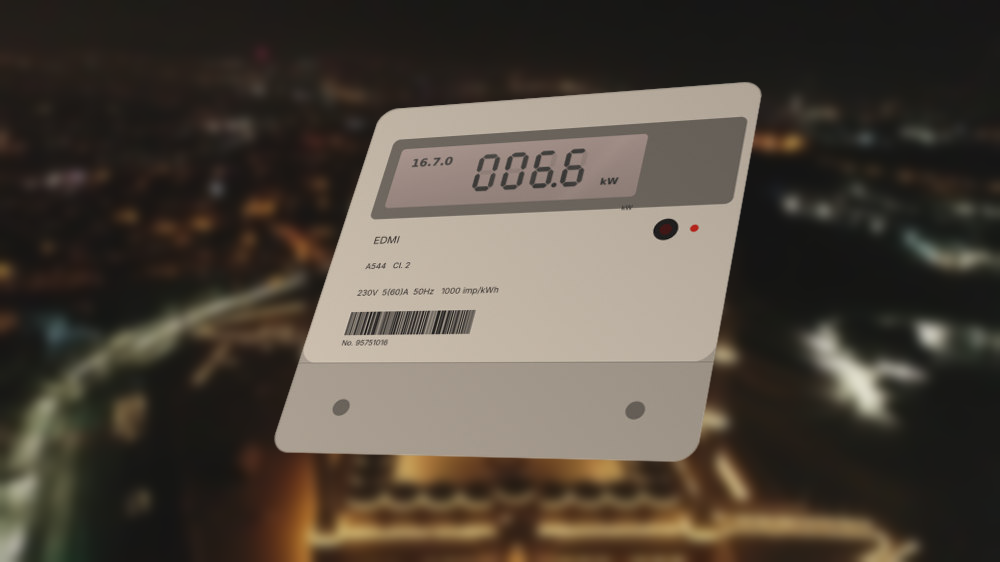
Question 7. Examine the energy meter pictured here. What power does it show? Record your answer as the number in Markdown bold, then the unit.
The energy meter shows **6.6** kW
